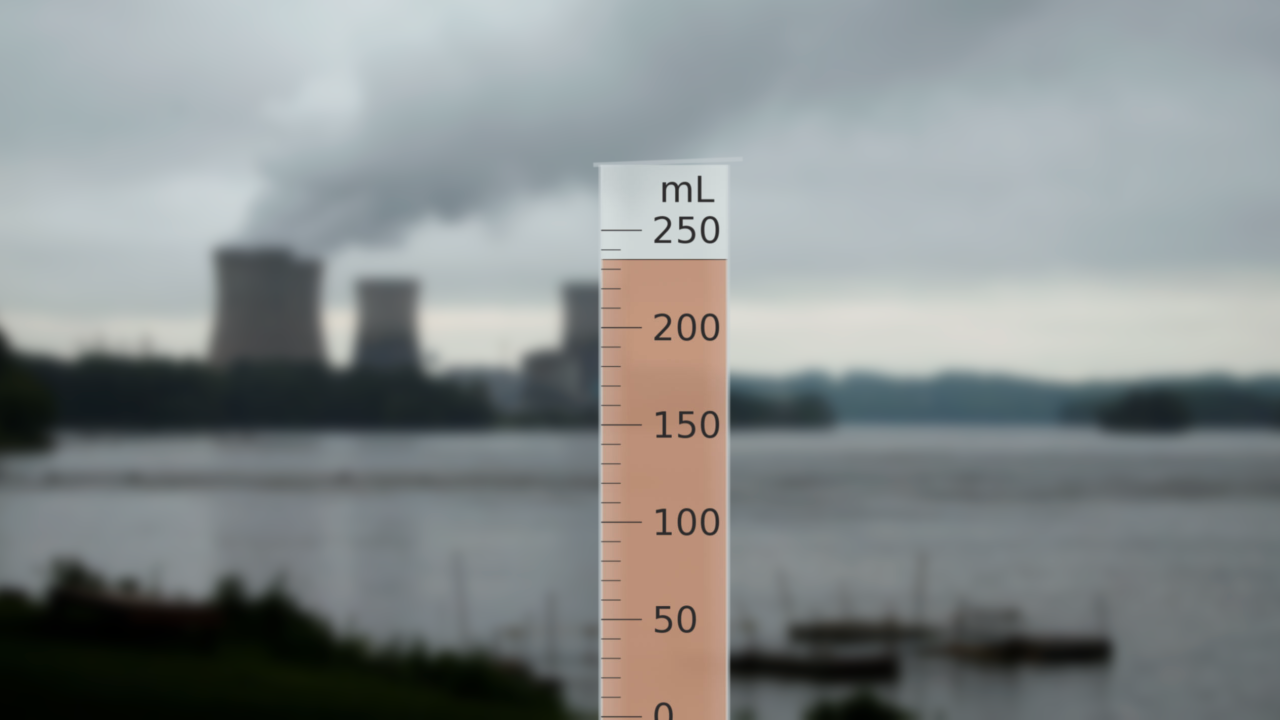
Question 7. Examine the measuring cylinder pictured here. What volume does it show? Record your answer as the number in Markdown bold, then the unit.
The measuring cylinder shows **235** mL
